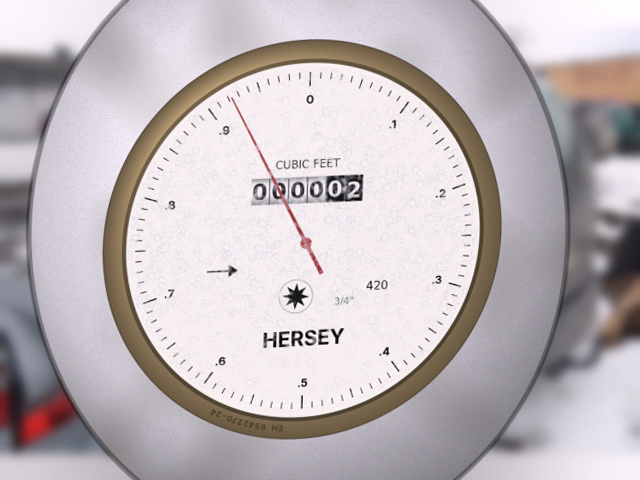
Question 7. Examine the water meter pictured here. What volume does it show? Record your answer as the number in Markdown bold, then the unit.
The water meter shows **1.92** ft³
